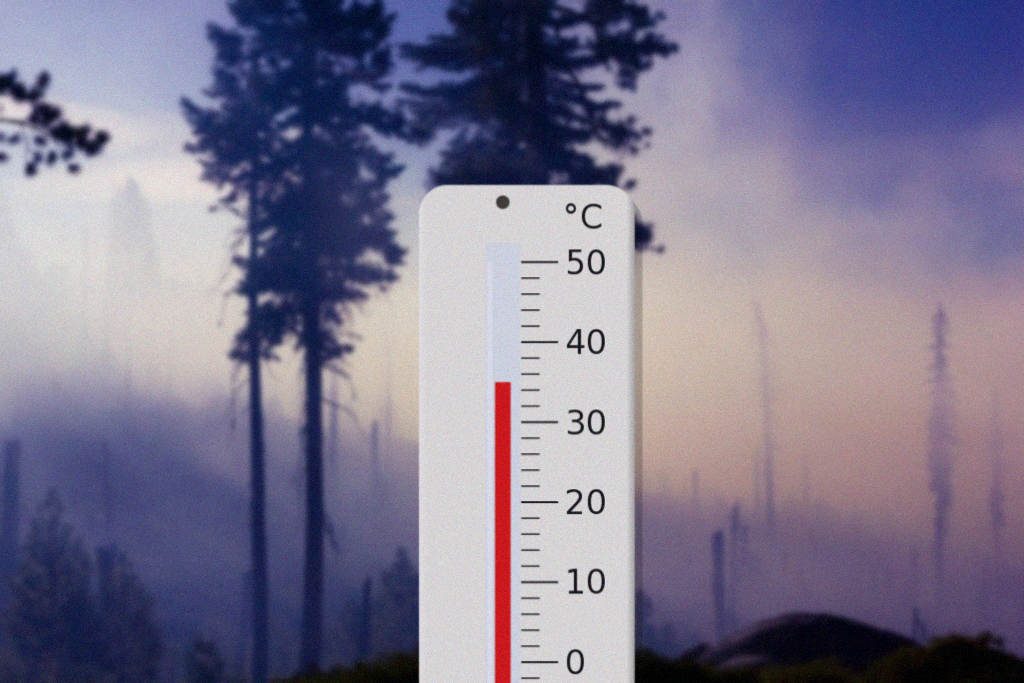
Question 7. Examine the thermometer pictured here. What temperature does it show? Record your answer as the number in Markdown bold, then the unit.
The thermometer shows **35** °C
